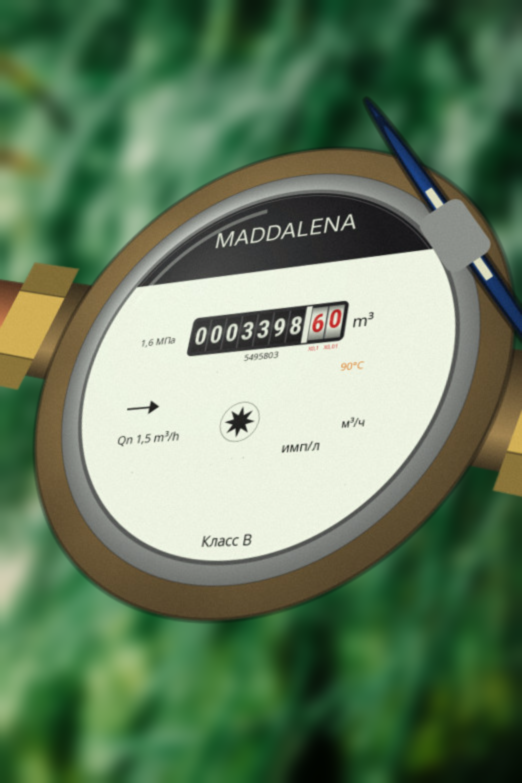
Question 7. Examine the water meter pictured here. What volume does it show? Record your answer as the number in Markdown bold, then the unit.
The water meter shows **3398.60** m³
